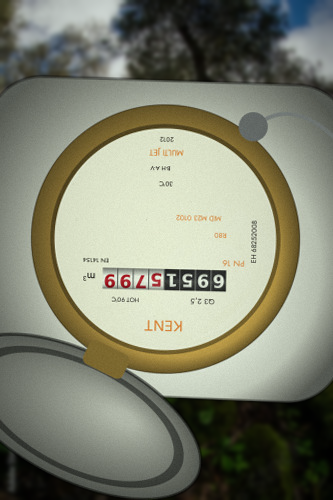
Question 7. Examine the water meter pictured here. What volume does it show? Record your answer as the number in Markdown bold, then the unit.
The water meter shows **6951.5799** m³
